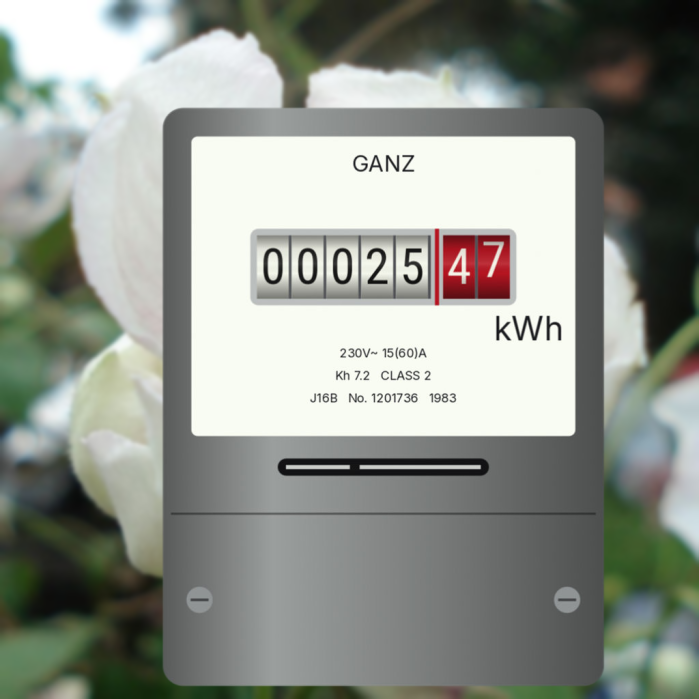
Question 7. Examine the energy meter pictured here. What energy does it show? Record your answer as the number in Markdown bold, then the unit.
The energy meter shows **25.47** kWh
